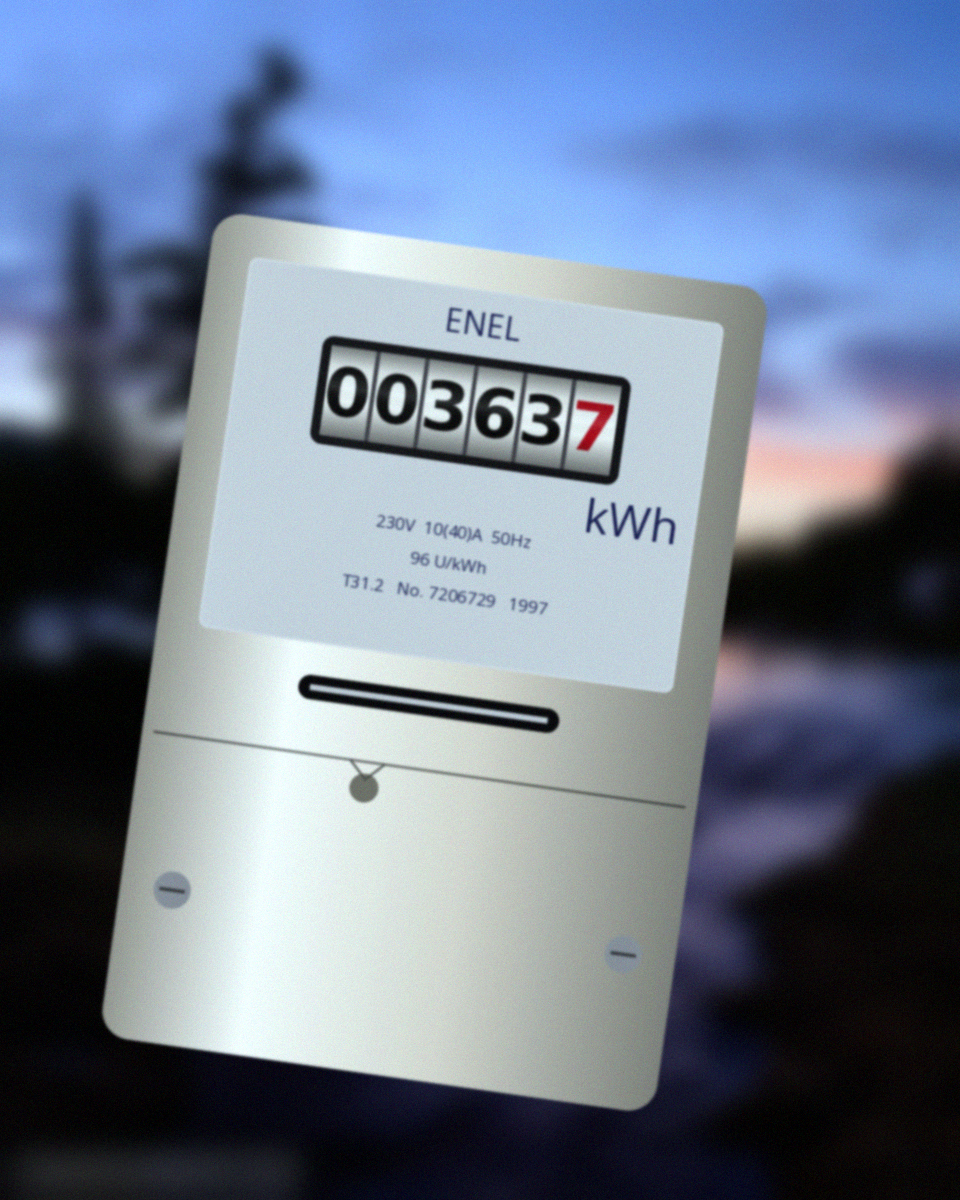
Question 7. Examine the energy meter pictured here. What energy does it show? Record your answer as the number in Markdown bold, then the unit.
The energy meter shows **363.7** kWh
